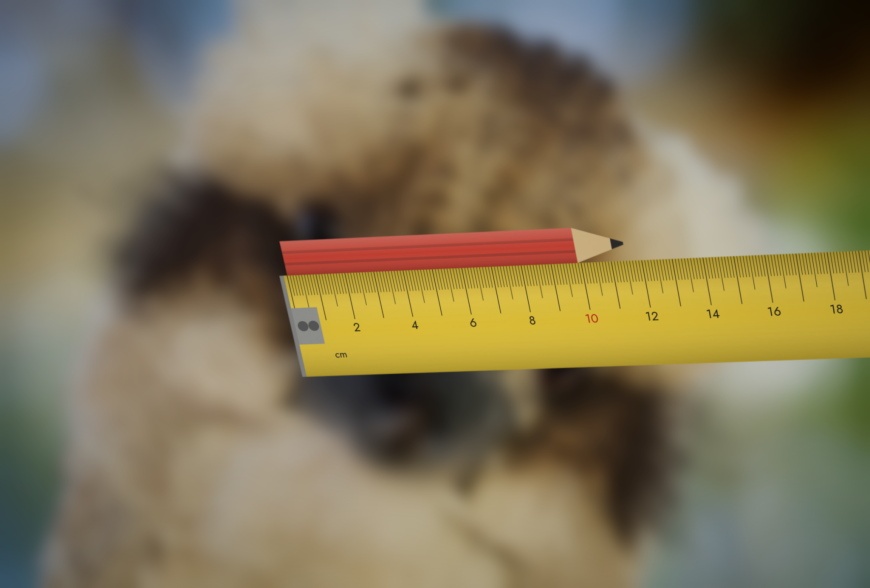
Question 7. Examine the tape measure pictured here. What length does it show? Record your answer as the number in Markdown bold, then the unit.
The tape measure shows **11.5** cm
